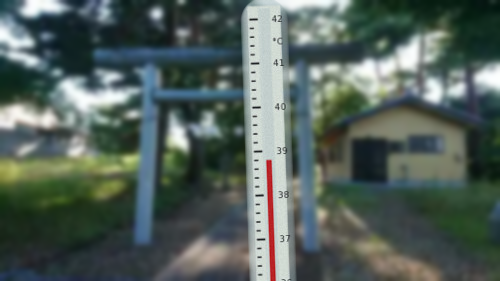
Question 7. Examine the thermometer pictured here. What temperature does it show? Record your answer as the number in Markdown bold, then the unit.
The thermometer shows **38.8** °C
